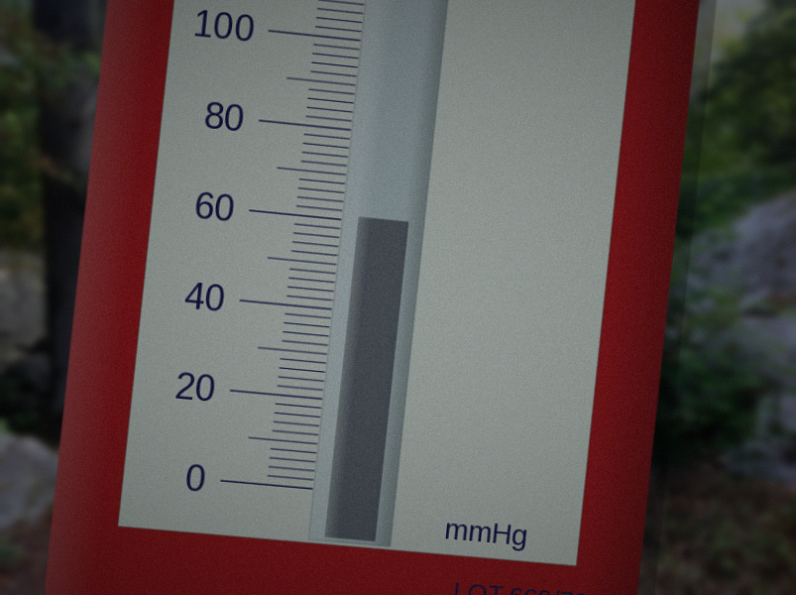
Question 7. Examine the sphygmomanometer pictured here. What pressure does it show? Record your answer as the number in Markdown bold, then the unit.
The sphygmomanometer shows **61** mmHg
